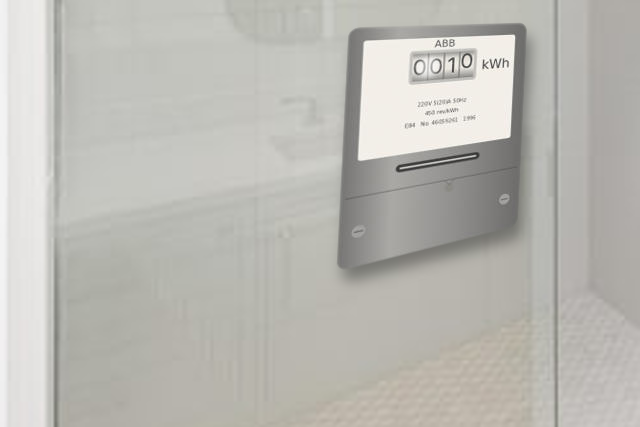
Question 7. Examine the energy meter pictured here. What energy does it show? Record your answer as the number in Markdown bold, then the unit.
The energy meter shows **10** kWh
